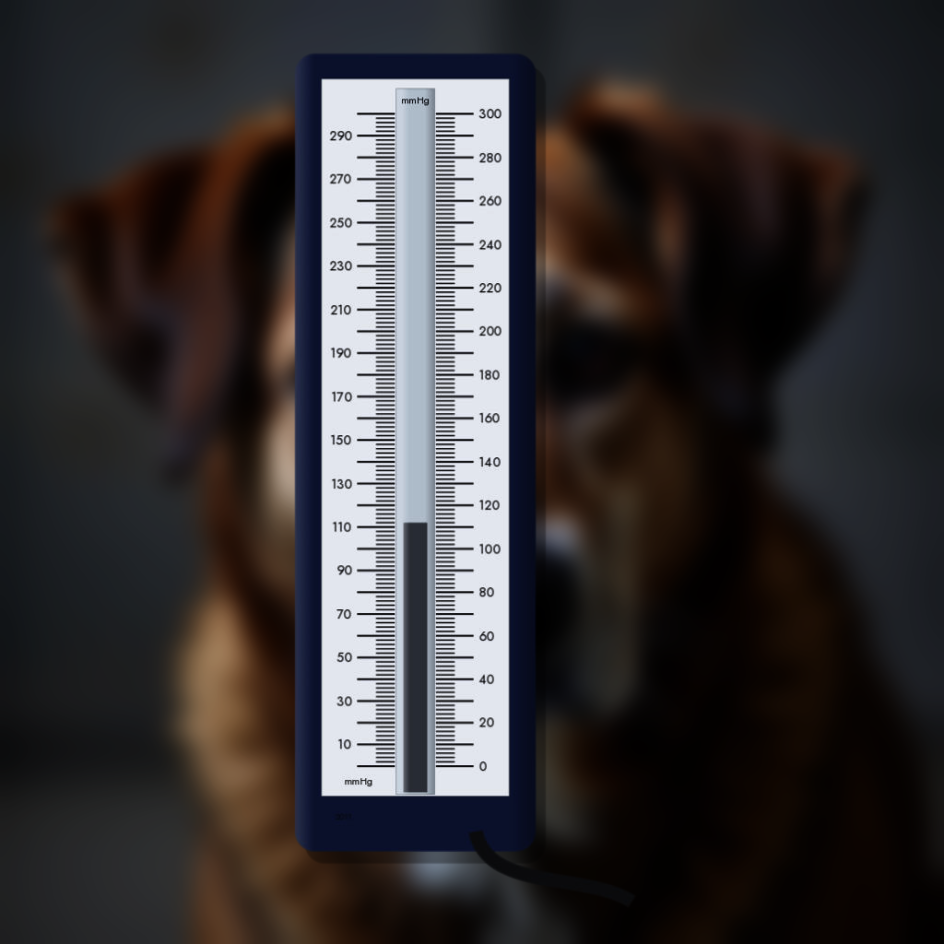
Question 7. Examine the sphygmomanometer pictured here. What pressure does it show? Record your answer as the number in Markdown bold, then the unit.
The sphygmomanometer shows **112** mmHg
